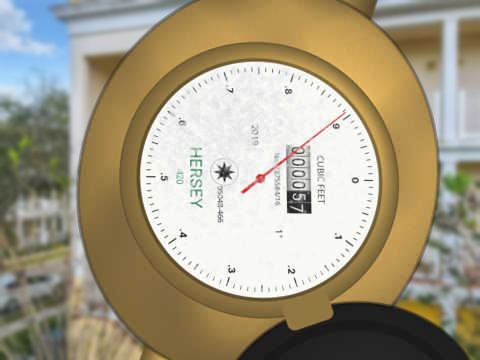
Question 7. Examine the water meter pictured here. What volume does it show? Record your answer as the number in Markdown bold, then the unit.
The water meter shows **56.89** ft³
